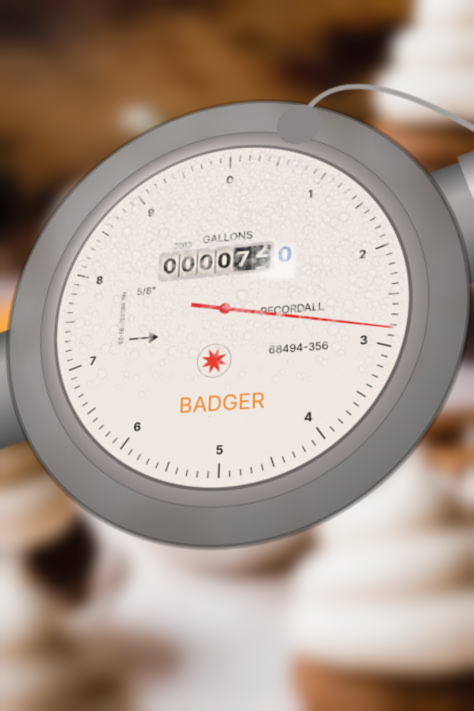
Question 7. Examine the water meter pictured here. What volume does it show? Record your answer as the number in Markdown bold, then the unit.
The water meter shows **722.8** gal
